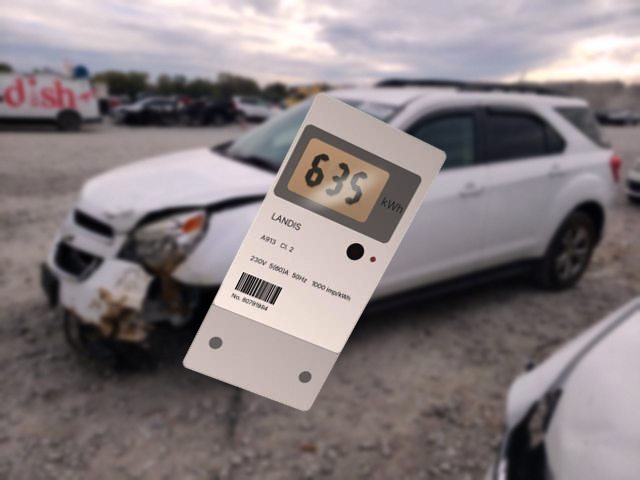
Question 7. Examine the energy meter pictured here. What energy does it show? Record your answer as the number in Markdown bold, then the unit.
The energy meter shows **635** kWh
